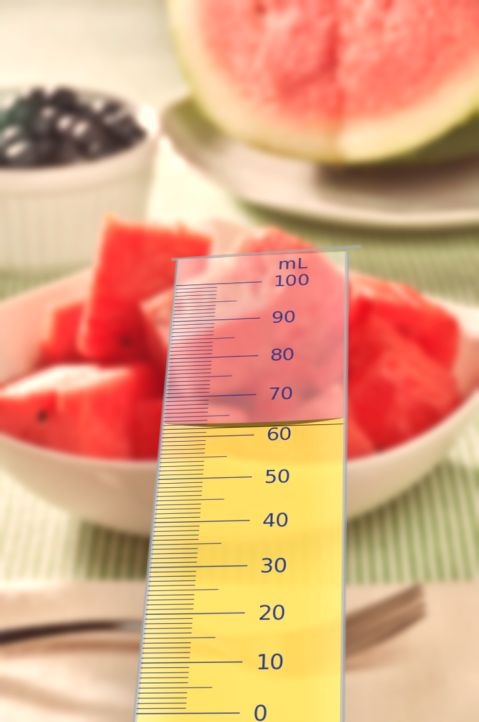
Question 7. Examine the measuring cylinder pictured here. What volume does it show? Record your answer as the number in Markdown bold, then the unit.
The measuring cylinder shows **62** mL
